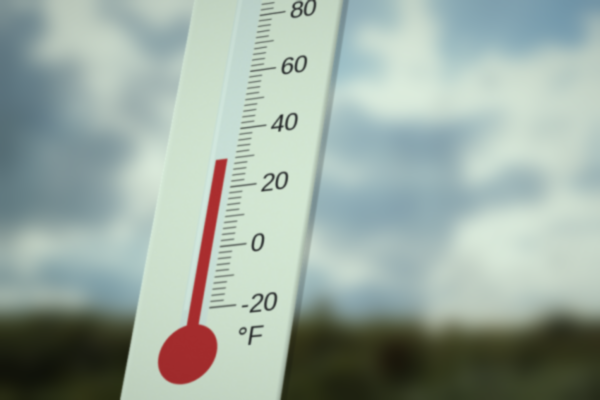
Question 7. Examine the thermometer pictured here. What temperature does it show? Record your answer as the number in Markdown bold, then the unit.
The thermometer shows **30** °F
